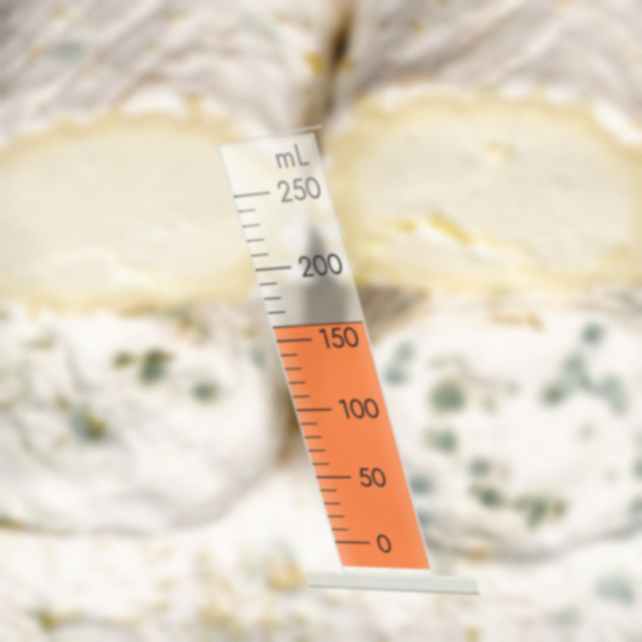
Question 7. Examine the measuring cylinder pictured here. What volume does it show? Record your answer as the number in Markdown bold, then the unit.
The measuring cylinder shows **160** mL
